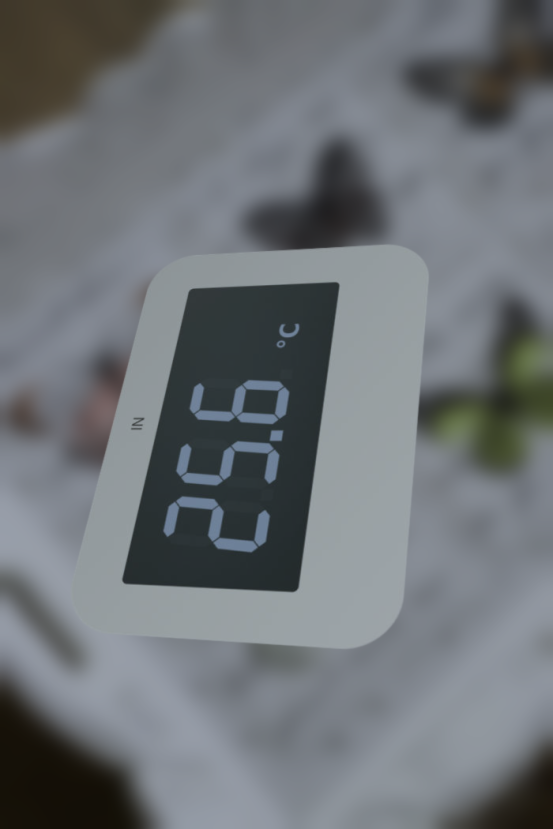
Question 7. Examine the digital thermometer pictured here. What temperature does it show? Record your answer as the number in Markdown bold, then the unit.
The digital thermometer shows **25.6** °C
